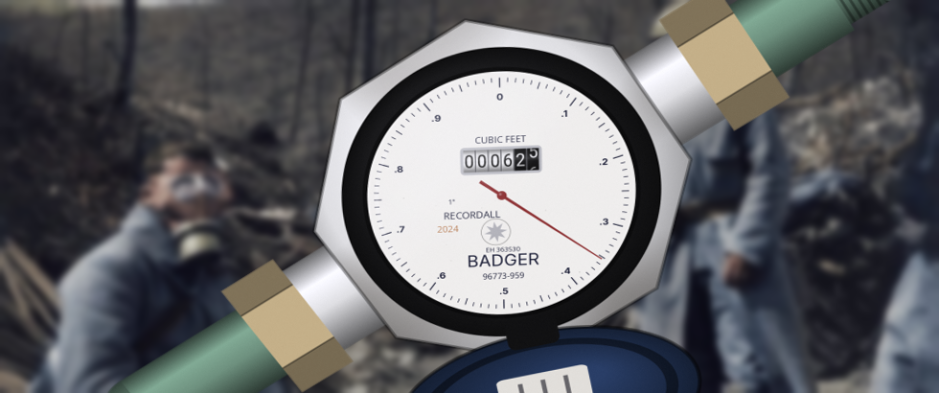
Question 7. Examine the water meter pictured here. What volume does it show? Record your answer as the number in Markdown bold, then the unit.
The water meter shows **625.35** ft³
